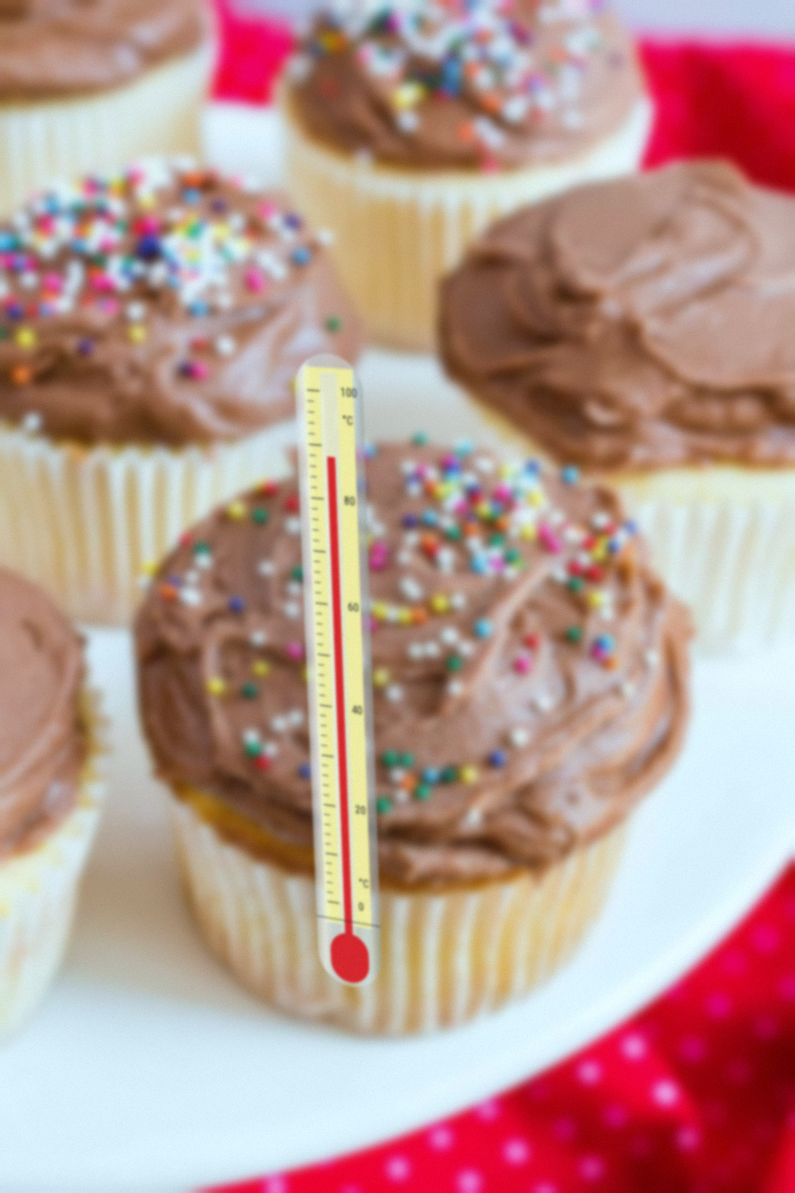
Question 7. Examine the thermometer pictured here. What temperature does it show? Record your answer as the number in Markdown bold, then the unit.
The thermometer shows **88** °C
